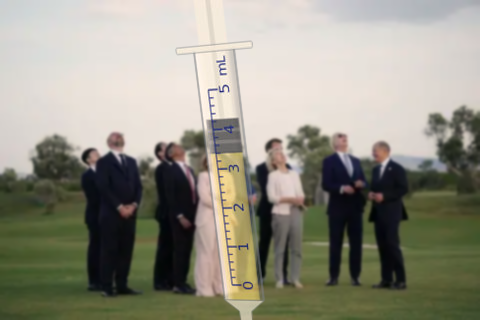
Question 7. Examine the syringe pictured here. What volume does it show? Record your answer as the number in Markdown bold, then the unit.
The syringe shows **3.4** mL
